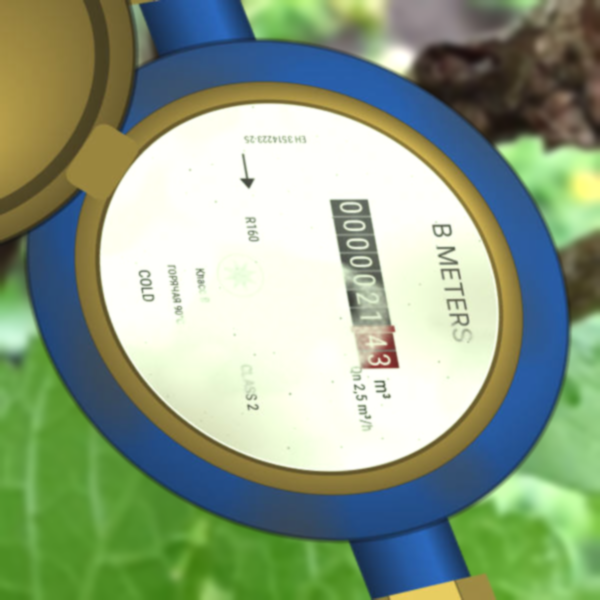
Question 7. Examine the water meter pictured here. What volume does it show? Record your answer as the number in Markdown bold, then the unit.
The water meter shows **21.43** m³
